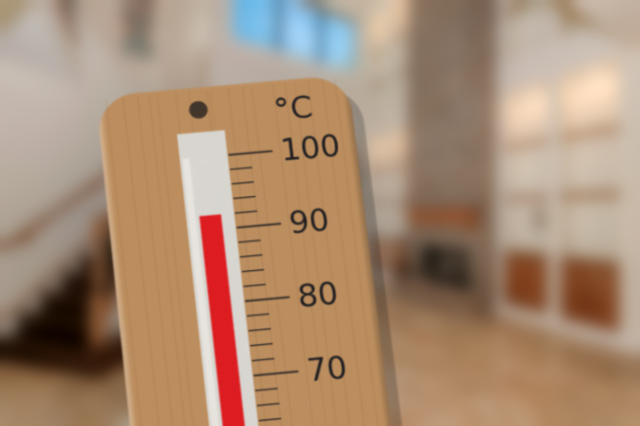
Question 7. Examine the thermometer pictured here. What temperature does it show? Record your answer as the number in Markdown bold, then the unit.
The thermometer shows **92** °C
